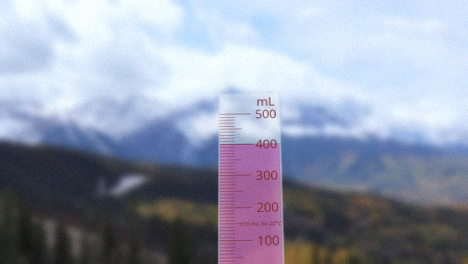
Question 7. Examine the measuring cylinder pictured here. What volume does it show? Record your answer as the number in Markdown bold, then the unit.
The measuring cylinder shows **400** mL
